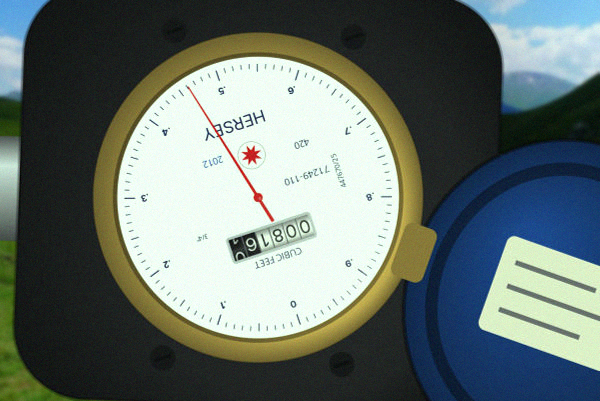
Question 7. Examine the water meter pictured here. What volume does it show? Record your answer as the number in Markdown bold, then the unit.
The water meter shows **8160.46** ft³
